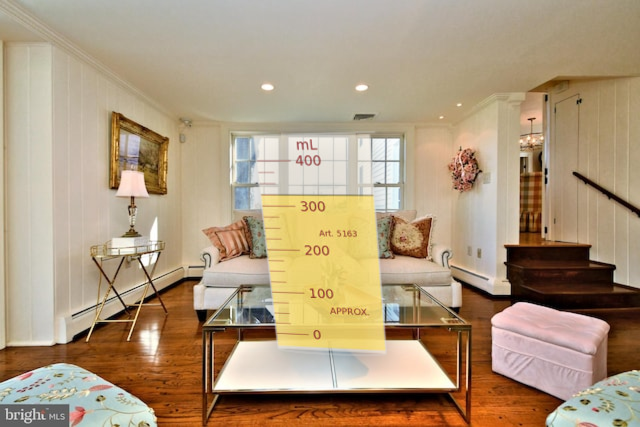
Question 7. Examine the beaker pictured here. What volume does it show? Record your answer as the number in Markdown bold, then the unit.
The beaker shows **325** mL
